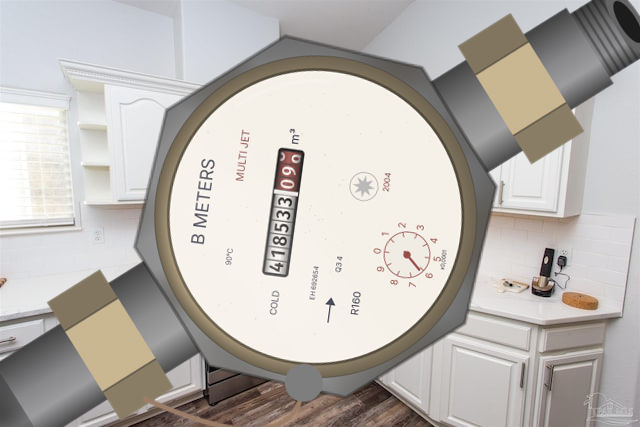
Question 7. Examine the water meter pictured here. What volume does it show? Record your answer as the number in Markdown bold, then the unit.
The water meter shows **418533.0986** m³
